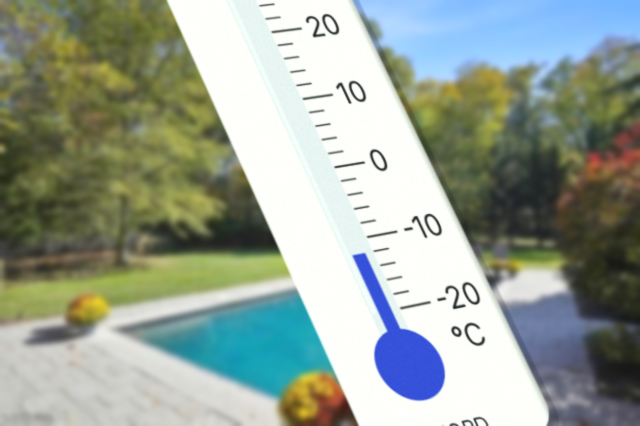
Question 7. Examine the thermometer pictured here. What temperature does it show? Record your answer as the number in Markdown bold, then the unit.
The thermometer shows **-12** °C
